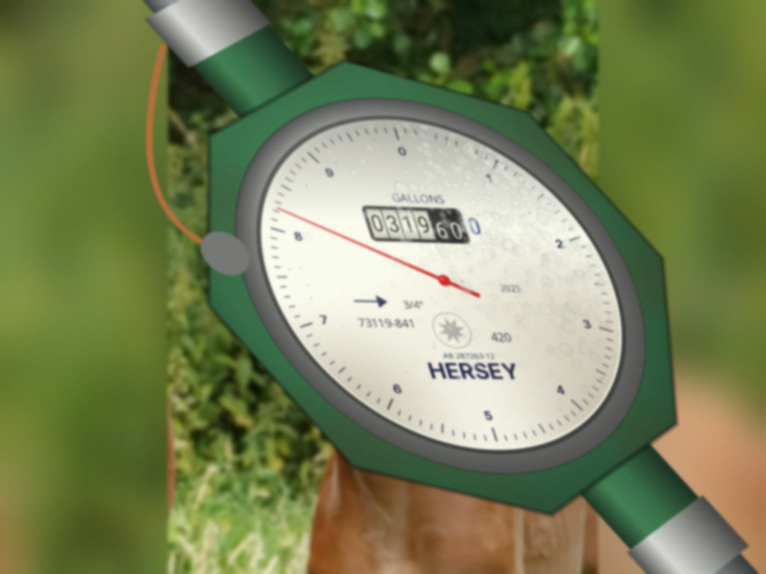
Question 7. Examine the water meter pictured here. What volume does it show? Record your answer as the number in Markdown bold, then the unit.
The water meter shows **319598.2** gal
